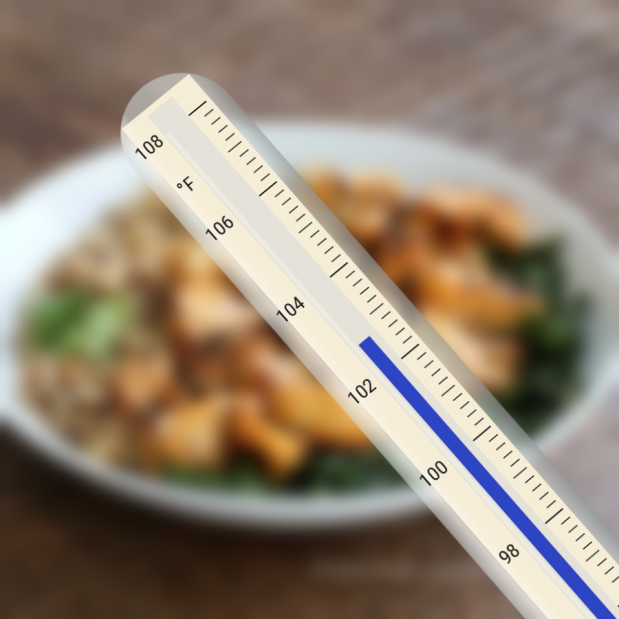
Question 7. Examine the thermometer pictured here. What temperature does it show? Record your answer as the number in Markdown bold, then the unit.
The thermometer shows **102.7** °F
